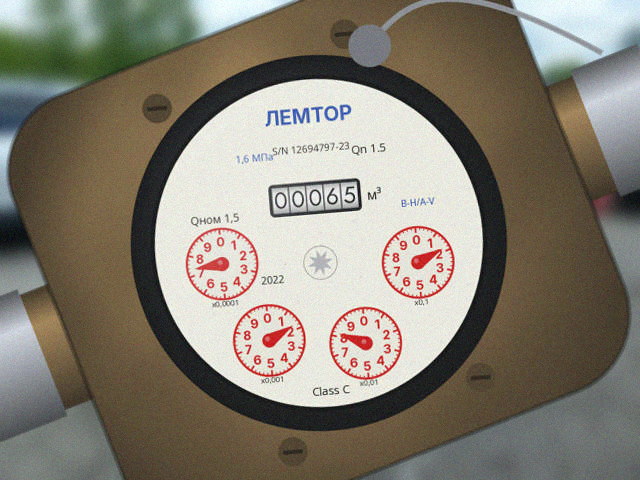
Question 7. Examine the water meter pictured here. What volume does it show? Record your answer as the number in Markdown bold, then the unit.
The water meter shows **65.1817** m³
